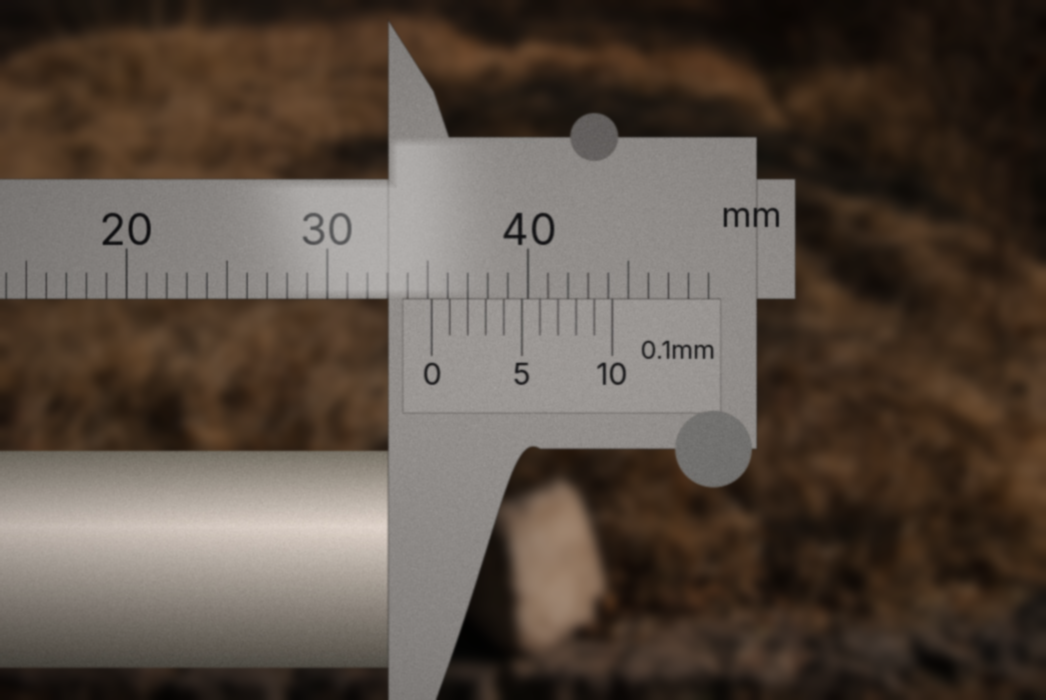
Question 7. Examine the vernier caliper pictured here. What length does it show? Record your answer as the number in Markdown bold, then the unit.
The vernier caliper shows **35.2** mm
